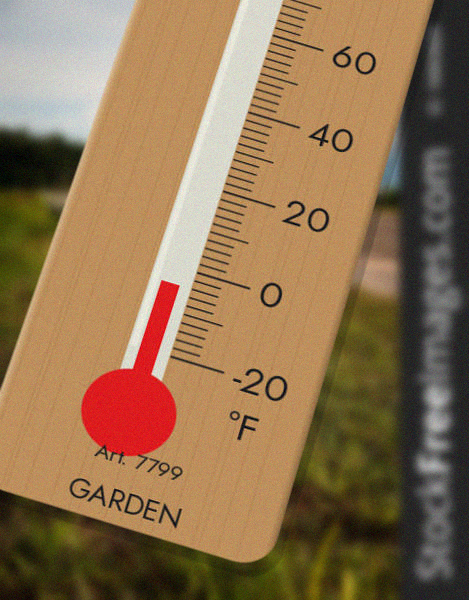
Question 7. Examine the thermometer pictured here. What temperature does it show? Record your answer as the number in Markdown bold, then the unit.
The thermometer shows **-4** °F
